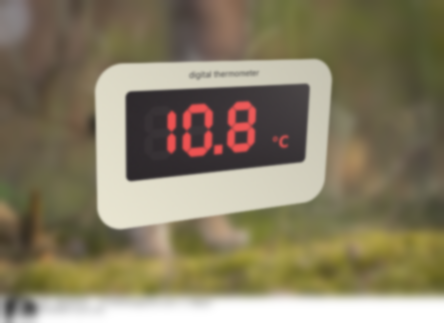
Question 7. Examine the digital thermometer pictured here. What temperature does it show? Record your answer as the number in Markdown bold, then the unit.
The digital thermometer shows **10.8** °C
